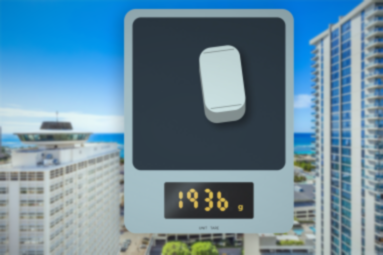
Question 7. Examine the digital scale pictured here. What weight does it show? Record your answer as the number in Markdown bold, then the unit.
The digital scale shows **1936** g
